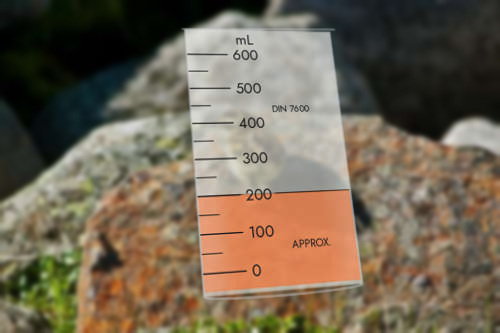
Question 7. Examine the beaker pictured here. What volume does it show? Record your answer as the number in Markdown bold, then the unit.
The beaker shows **200** mL
